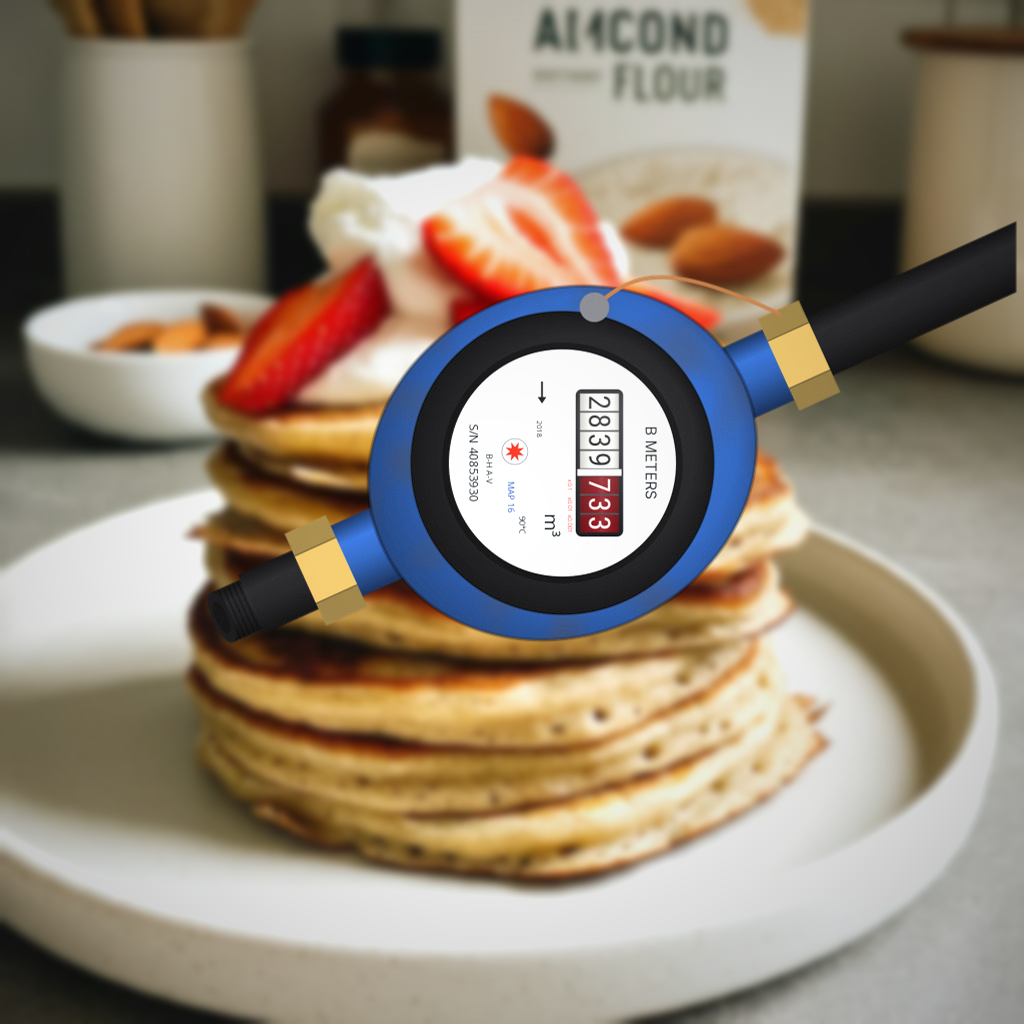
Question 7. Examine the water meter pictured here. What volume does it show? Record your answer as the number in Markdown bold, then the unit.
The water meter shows **2839.733** m³
